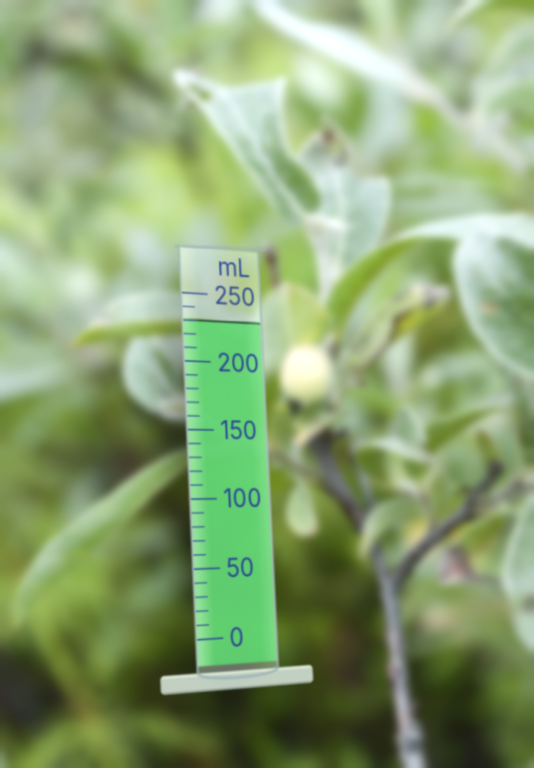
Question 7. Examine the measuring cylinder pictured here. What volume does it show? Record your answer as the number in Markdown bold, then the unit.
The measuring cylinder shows **230** mL
